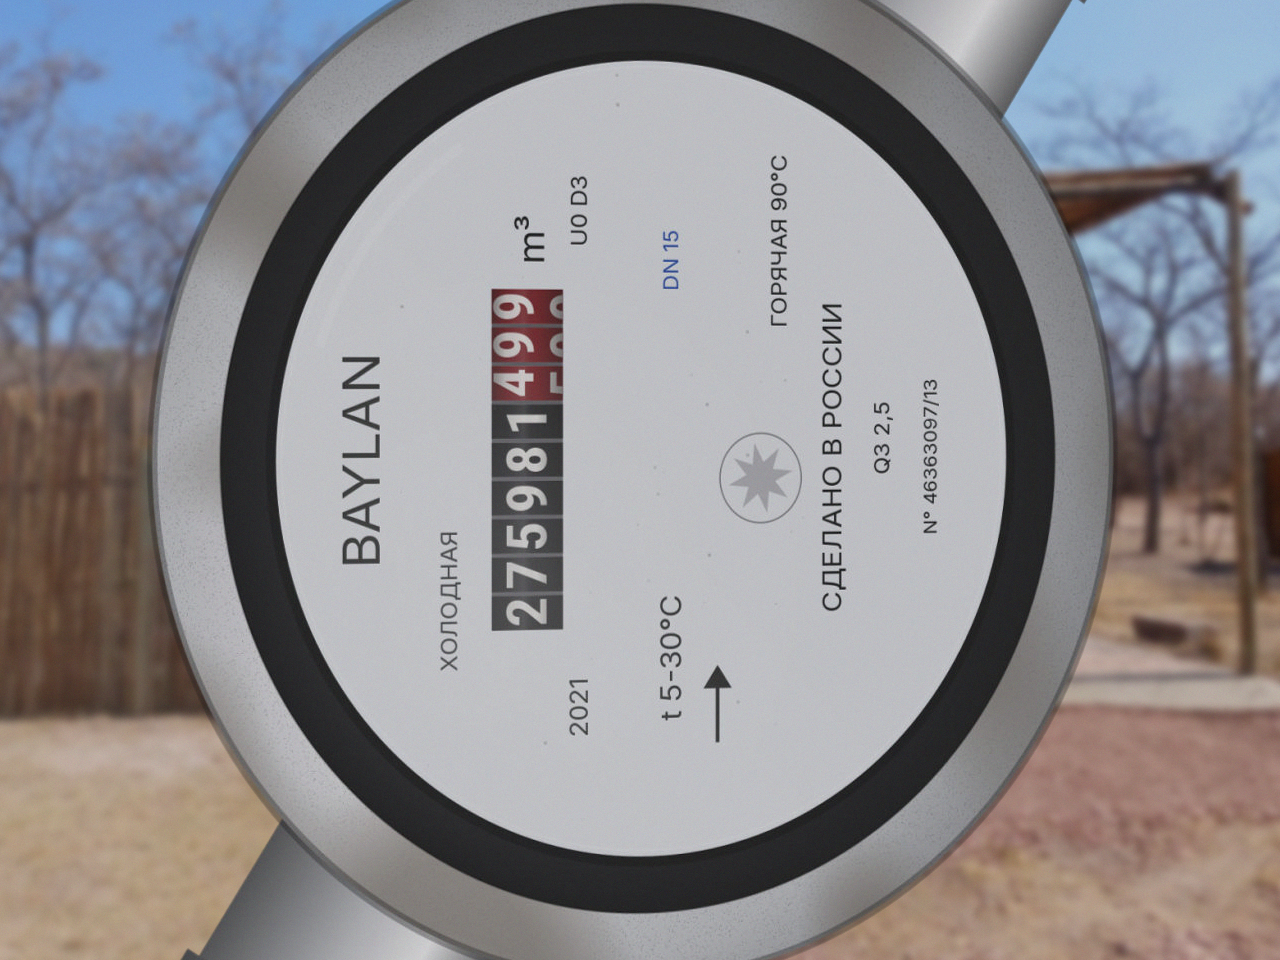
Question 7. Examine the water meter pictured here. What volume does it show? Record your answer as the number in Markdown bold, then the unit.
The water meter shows **275981.499** m³
